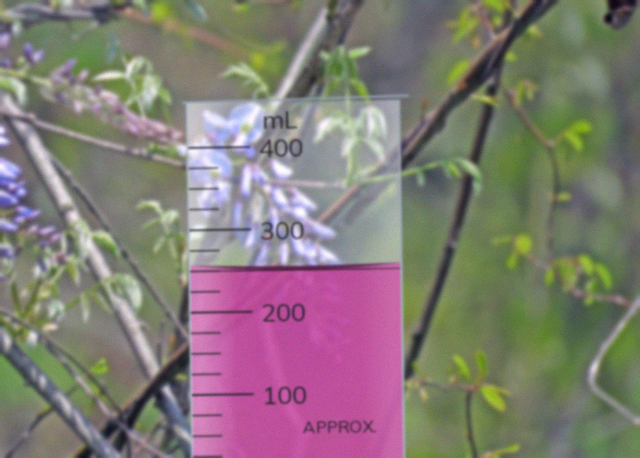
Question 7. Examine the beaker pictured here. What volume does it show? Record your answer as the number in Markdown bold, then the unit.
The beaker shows **250** mL
